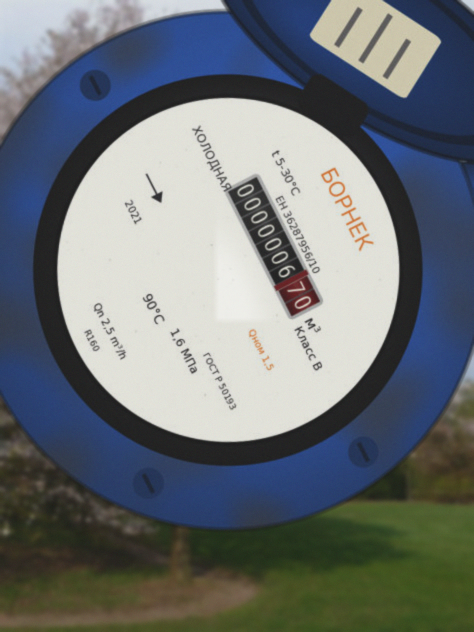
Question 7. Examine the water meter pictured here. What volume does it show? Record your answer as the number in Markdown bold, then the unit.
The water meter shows **6.70** m³
